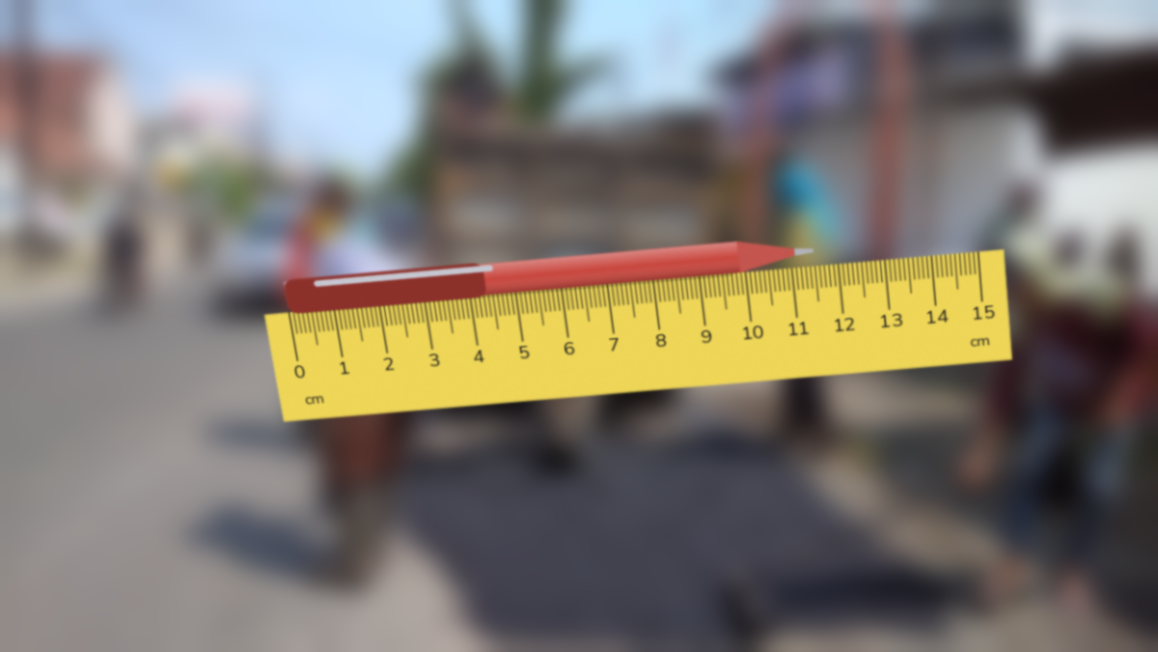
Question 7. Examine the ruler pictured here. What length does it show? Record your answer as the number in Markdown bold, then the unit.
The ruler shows **11.5** cm
